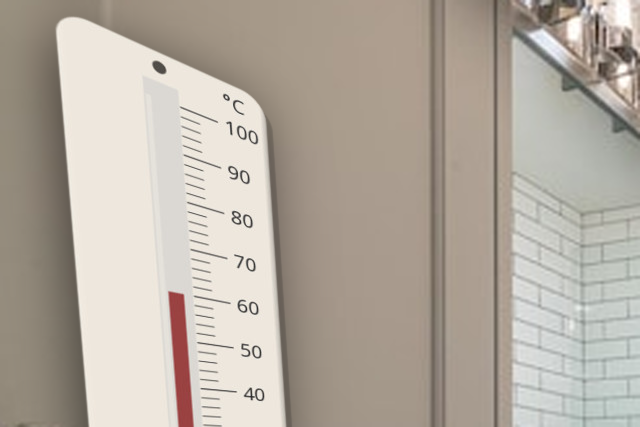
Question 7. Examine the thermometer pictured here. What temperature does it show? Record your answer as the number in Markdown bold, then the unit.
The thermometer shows **60** °C
